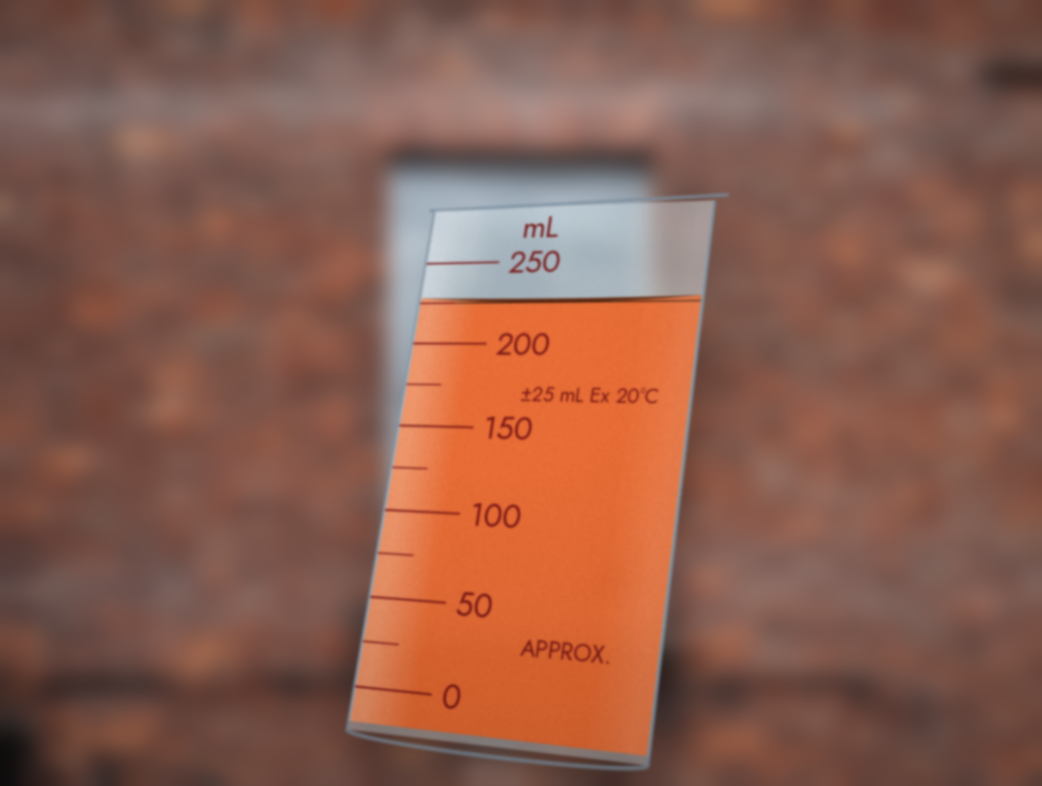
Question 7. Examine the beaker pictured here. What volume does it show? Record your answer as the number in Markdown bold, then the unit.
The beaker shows **225** mL
